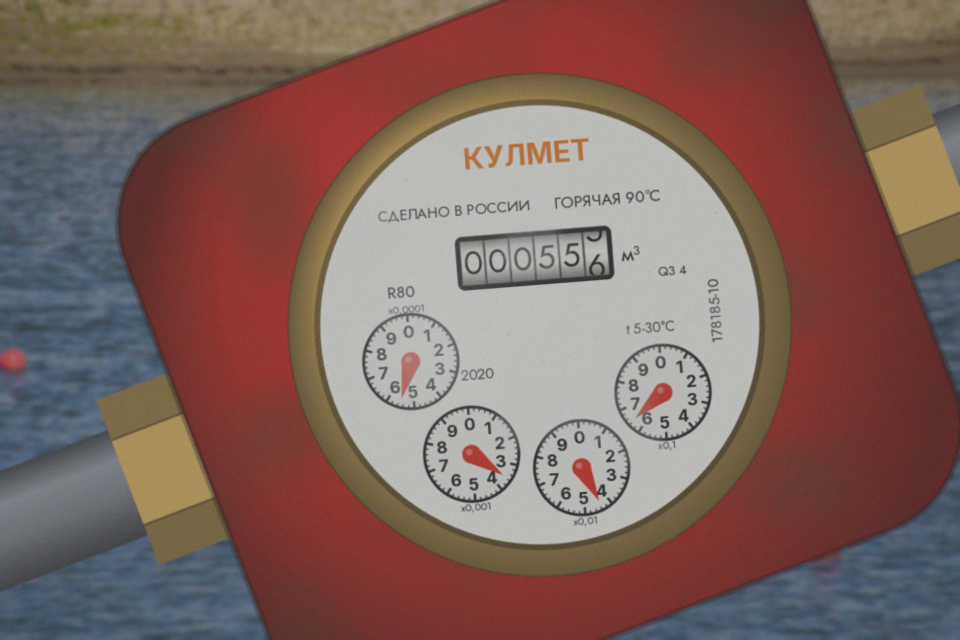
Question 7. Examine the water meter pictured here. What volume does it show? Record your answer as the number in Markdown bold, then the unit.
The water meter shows **555.6435** m³
